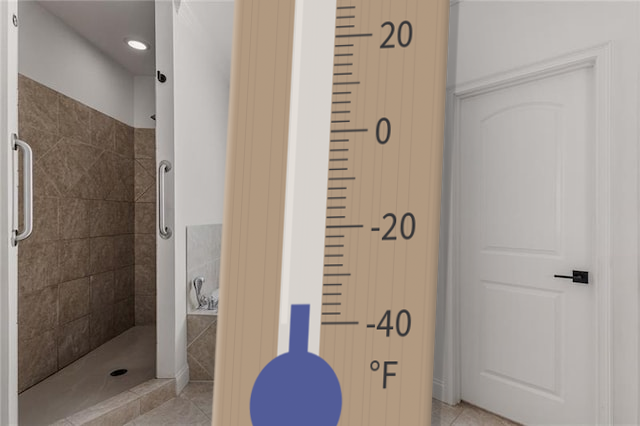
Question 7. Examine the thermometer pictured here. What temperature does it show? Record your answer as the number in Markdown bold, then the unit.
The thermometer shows **-36** °F
